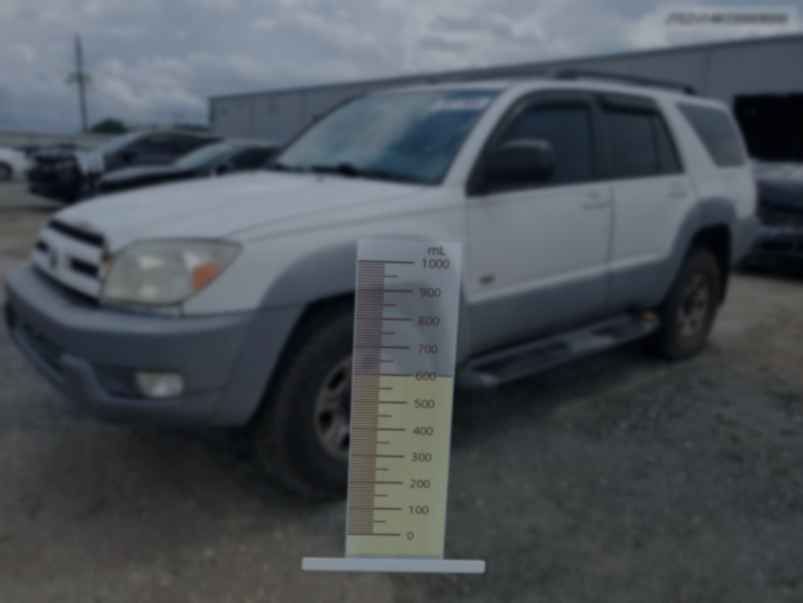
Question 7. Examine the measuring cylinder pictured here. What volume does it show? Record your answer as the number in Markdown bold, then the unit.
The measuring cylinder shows **600** mL
